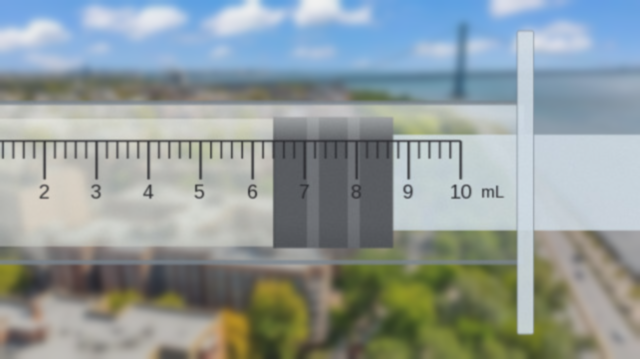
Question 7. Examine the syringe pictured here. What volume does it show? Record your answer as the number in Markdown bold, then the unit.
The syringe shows **6.4** mL
